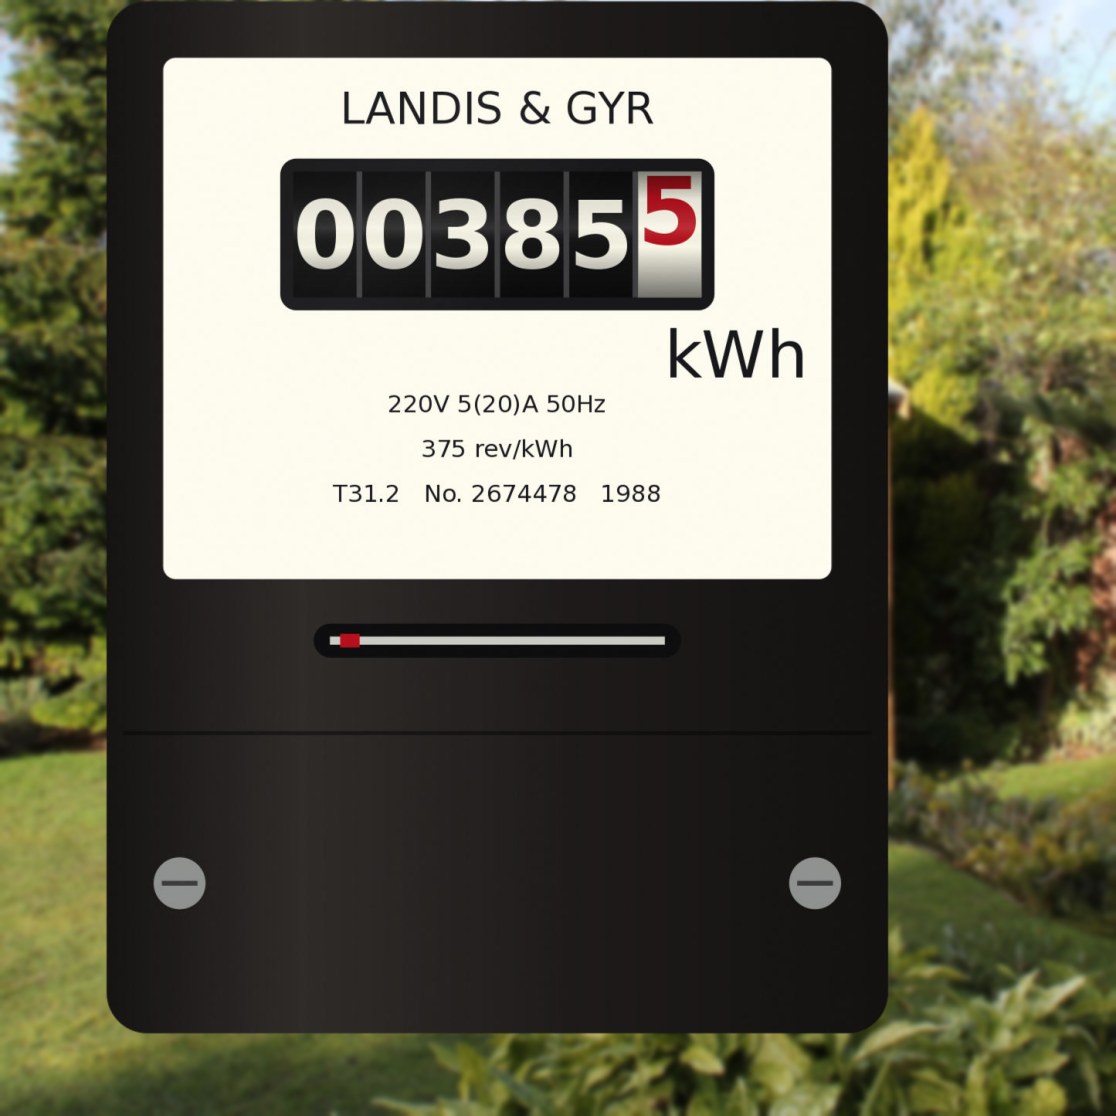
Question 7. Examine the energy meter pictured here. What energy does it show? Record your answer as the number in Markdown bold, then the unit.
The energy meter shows **385.5** kWh
